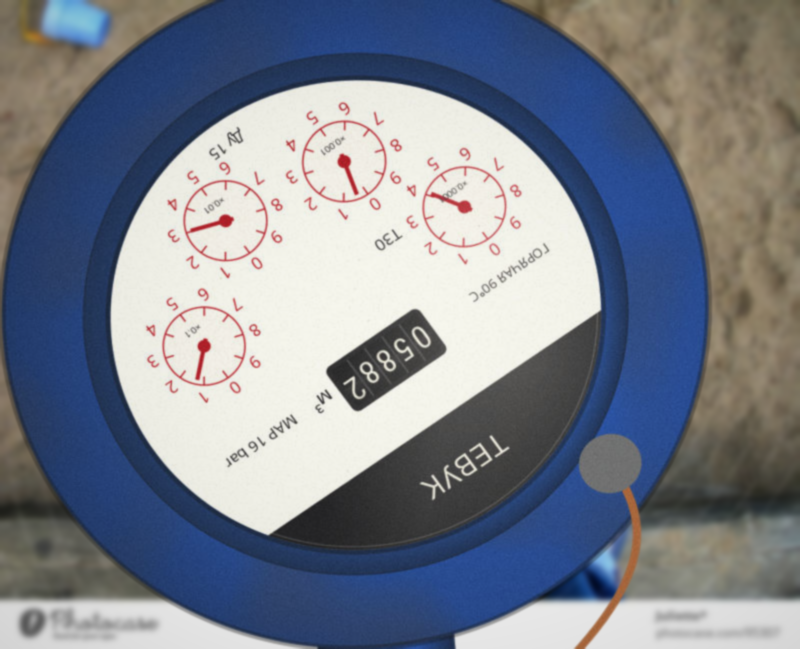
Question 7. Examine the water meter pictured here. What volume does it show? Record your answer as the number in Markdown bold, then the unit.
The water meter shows **5882.1304** m³
